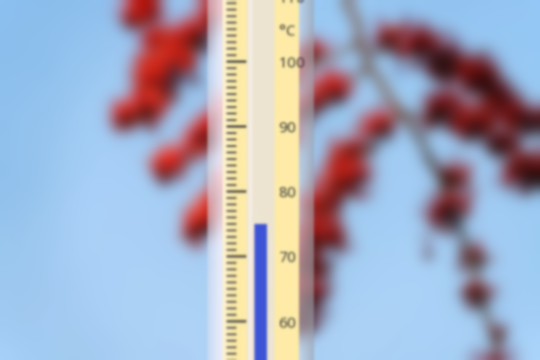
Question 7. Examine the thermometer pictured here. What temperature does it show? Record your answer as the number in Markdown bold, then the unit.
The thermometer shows **75** °C
